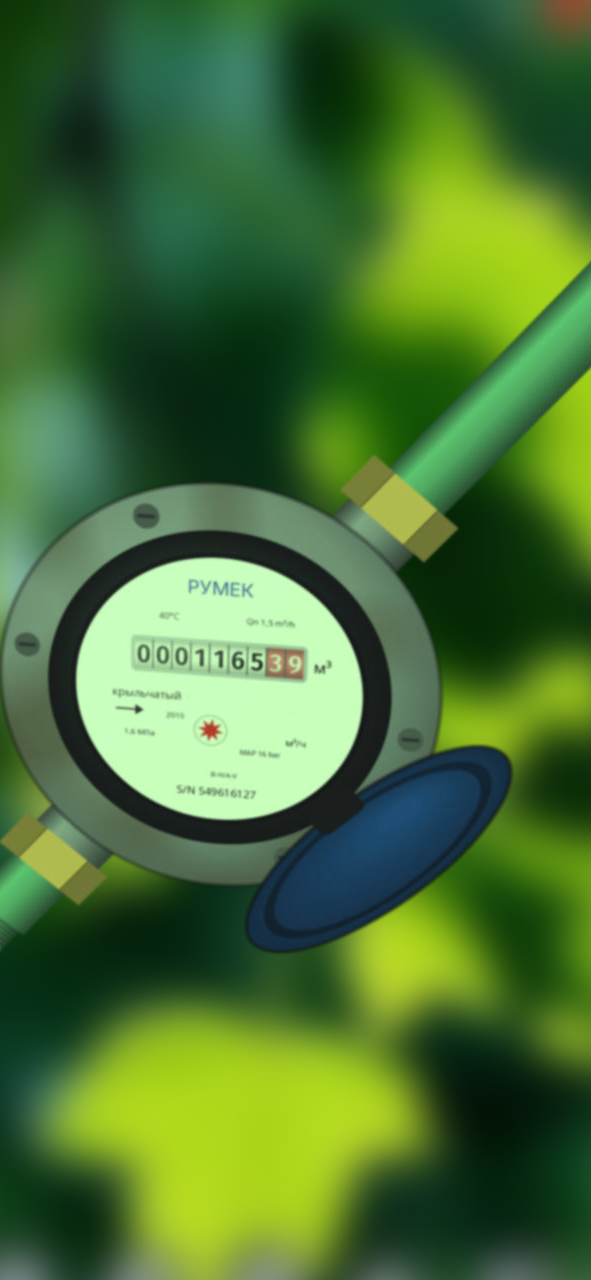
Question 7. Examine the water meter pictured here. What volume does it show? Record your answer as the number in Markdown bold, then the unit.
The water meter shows **1165.39** m³
